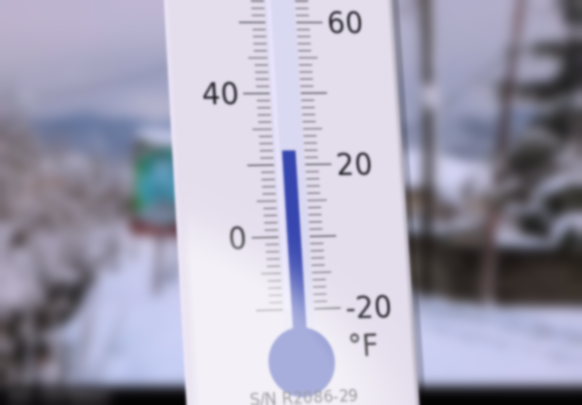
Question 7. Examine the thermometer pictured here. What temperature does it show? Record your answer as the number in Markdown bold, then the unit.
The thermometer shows **24** °F
